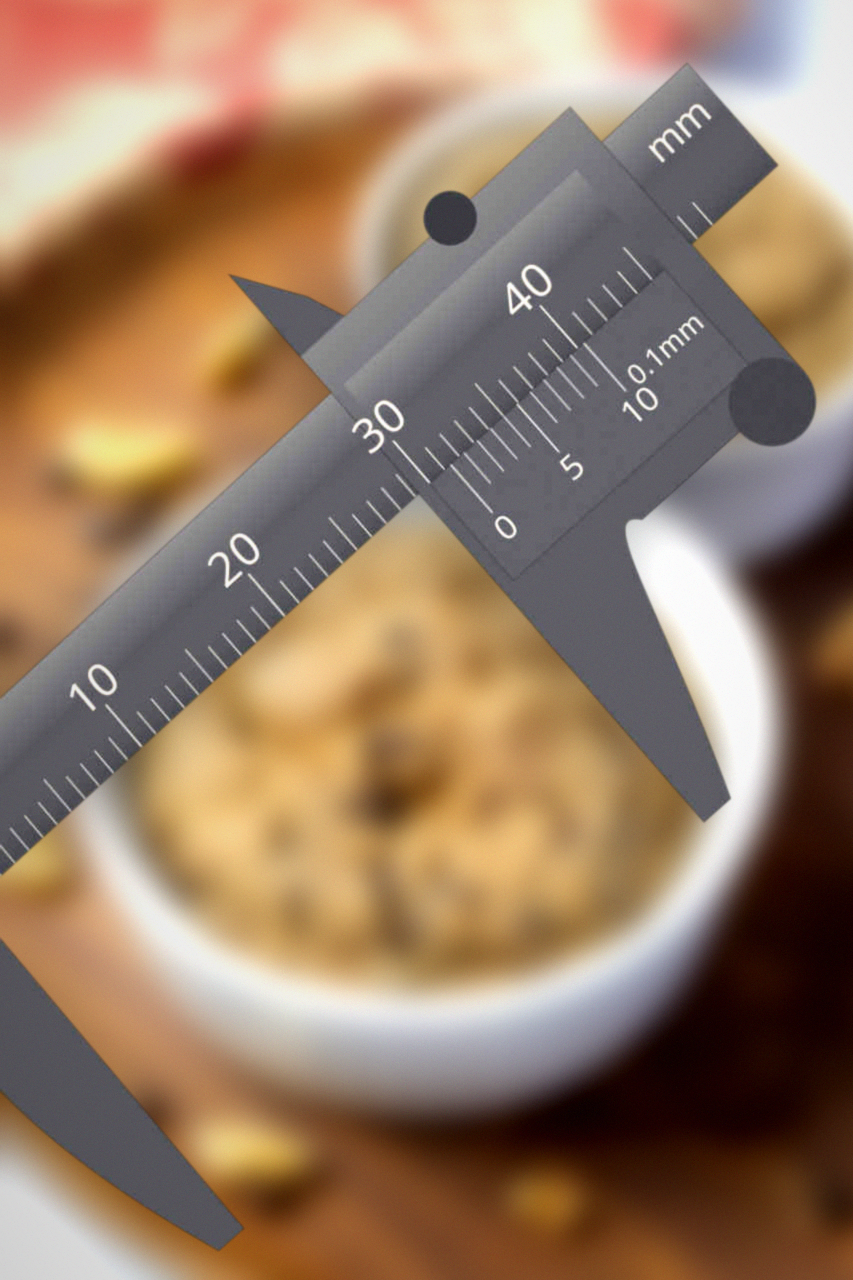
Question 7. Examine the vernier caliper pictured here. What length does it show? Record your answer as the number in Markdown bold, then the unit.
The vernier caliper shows **31.4** mm
